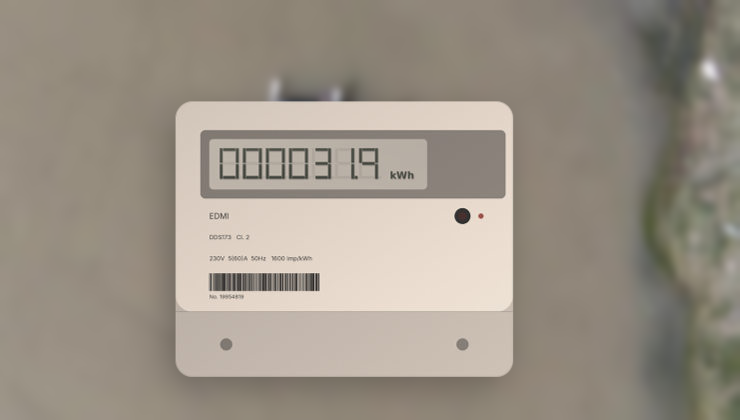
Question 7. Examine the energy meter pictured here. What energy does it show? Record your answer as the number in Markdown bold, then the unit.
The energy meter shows **31.9** kWh
